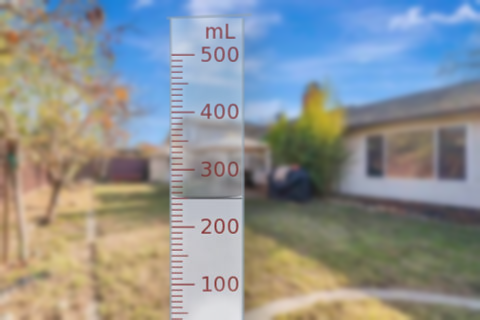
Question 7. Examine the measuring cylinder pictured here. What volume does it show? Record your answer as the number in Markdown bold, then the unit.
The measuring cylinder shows **250** mL
